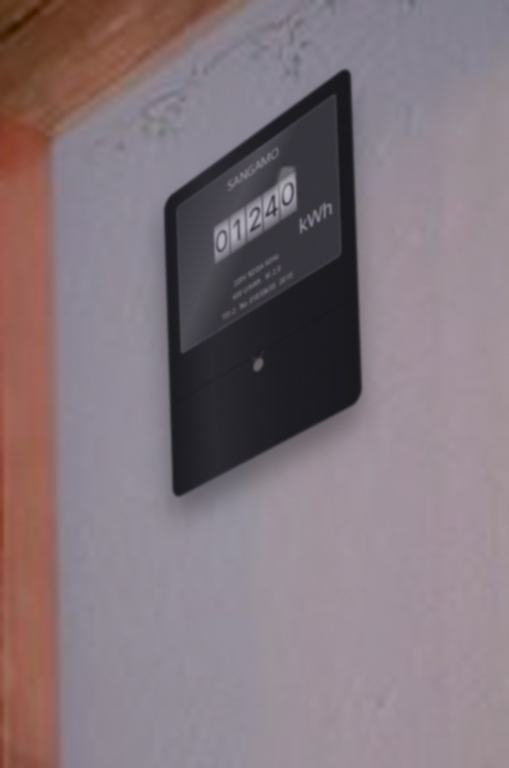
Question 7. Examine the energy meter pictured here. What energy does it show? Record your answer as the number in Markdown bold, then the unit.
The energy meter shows **1240** kWh
